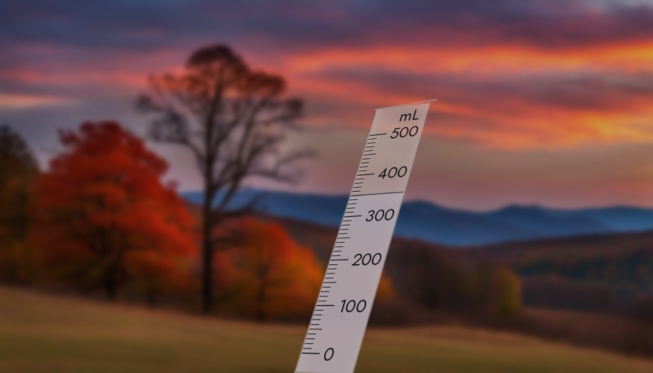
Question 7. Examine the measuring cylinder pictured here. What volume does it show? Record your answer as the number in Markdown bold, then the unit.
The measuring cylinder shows **350** mL
